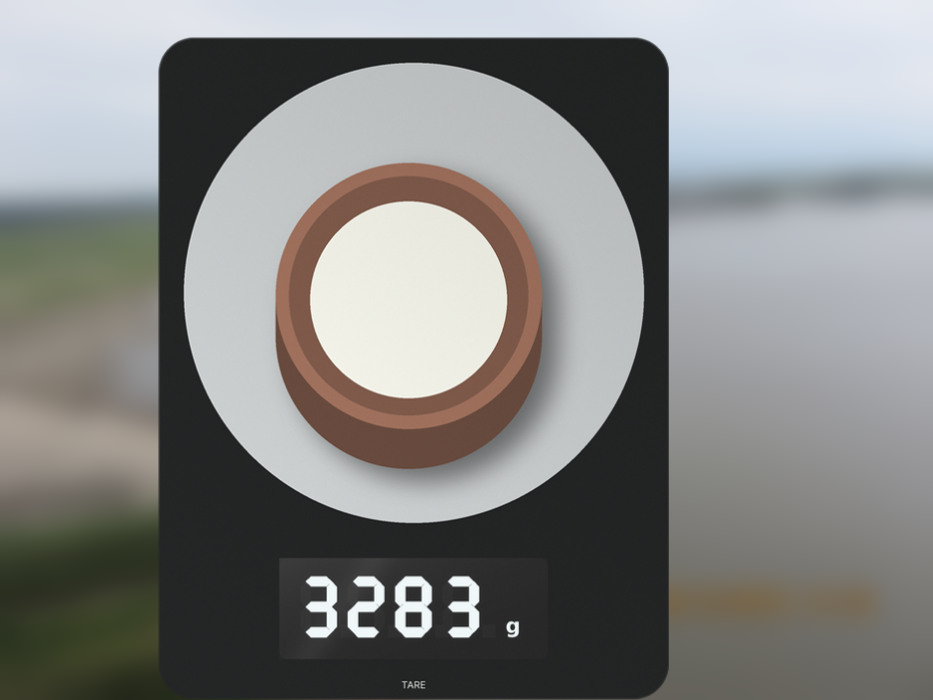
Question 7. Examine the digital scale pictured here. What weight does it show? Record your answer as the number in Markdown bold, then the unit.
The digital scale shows **3283** g
